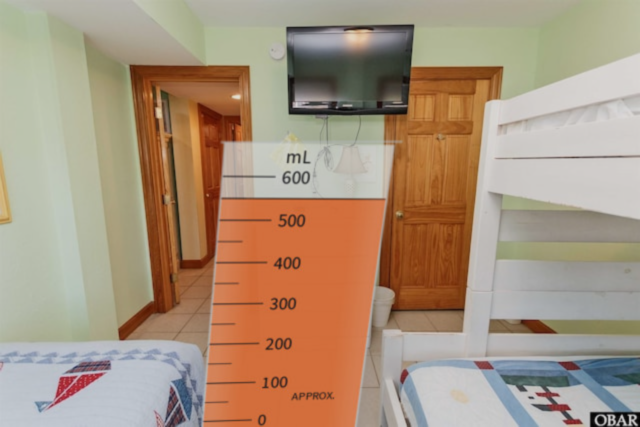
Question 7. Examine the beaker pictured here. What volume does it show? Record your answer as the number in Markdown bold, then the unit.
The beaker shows **550** mL
